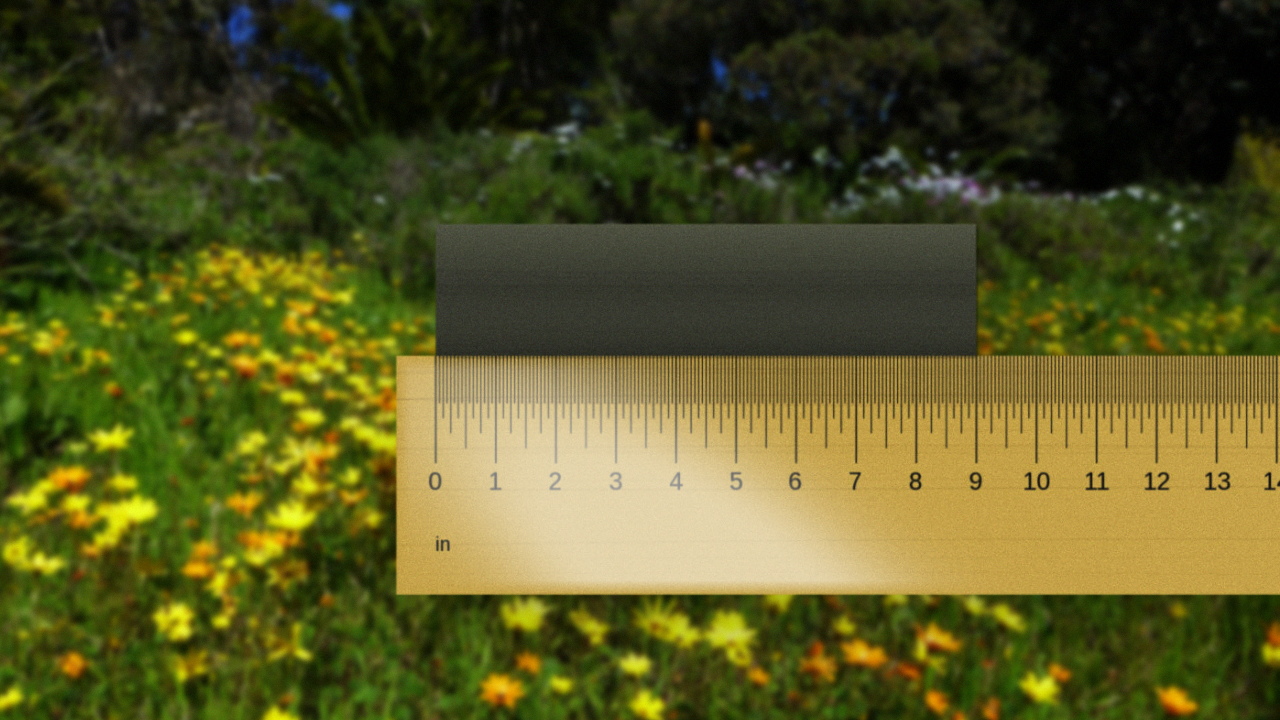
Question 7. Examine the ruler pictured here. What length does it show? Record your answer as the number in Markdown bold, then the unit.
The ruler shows **9** in
